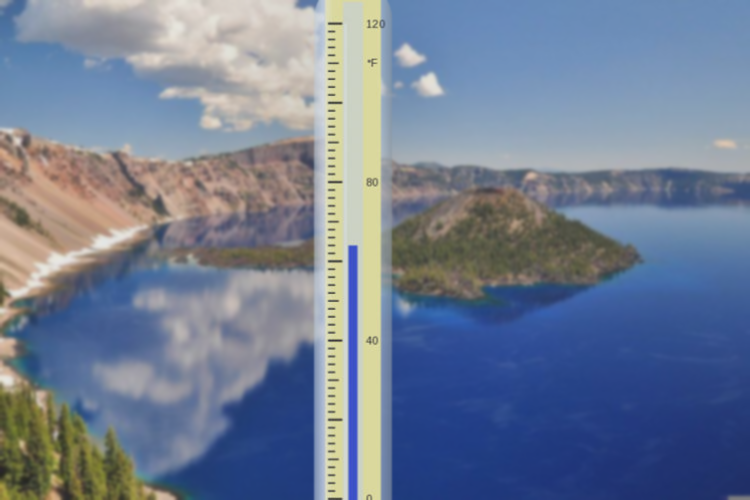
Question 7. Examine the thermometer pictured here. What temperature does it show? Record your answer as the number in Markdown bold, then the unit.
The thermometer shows **64** °F
